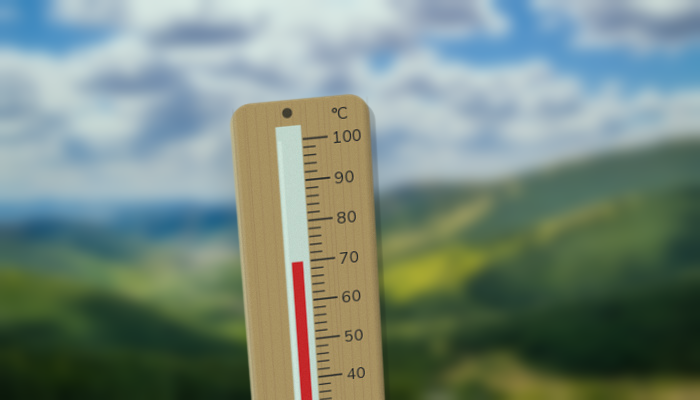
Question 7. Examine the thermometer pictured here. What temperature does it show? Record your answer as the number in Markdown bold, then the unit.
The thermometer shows **70** °C
